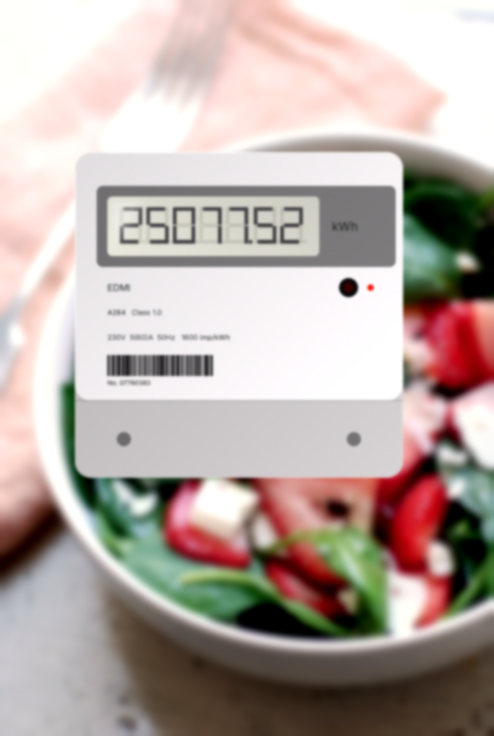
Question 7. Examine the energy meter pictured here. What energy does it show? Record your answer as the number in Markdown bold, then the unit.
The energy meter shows **25077.52** kWh
